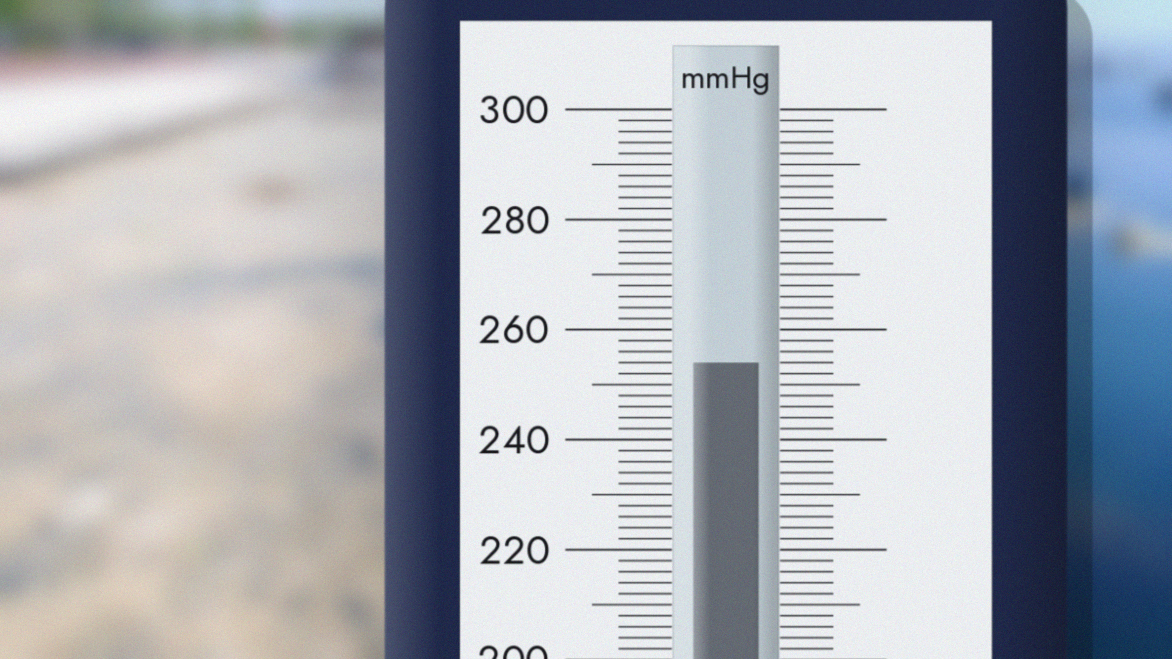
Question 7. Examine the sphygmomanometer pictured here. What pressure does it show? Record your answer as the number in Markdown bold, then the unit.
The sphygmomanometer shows **254** mmHg
